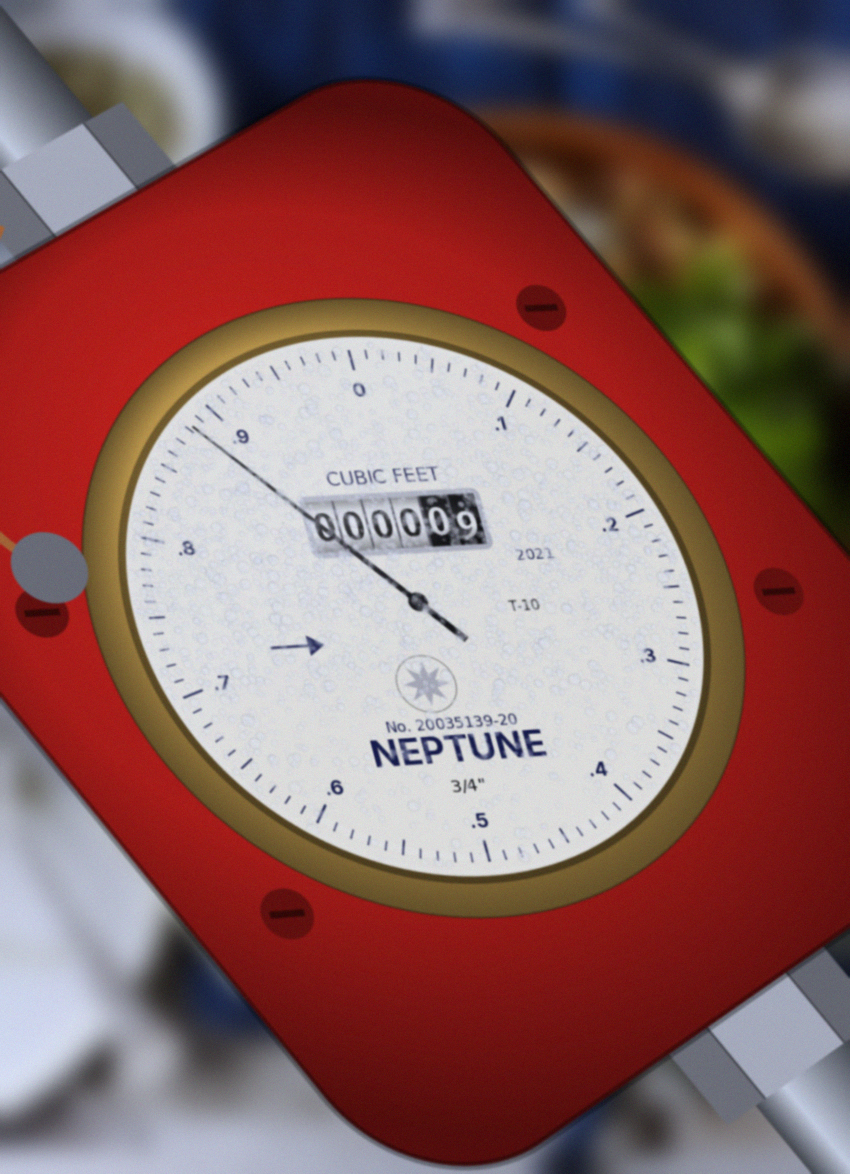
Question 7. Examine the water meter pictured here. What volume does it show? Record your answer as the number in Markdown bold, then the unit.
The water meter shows **8.88** ft³
